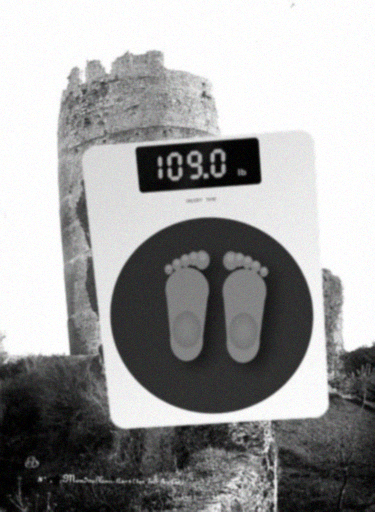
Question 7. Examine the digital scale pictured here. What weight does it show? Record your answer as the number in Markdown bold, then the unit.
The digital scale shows **109.0** lb
